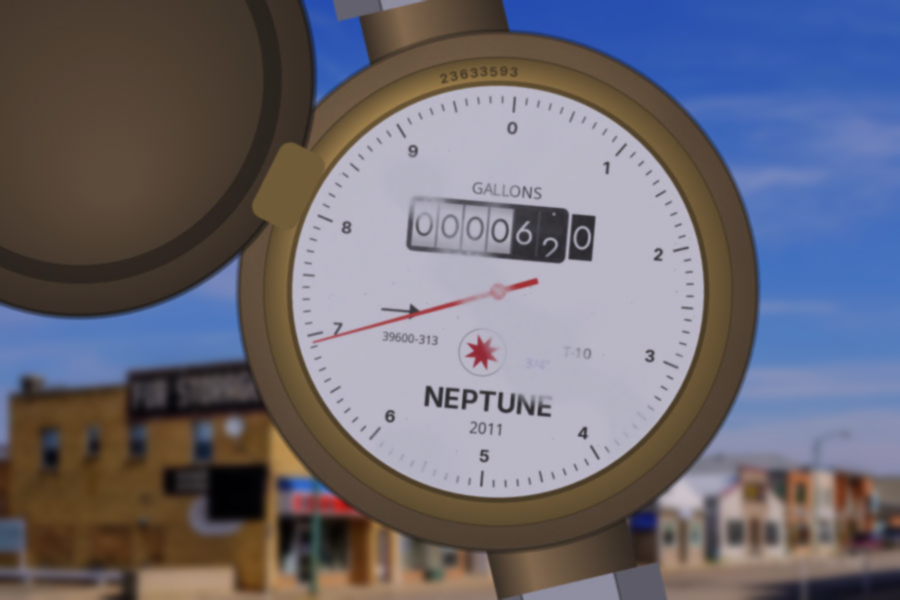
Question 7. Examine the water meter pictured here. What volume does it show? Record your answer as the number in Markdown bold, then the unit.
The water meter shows **616.9** gal
